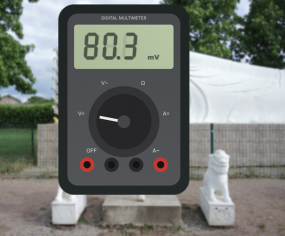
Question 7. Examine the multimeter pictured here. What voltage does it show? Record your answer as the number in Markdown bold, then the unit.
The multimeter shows **80.3** mV
